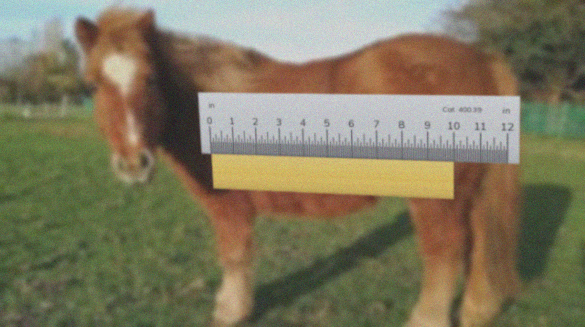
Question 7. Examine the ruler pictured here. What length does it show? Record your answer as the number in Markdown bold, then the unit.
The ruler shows **10** in
